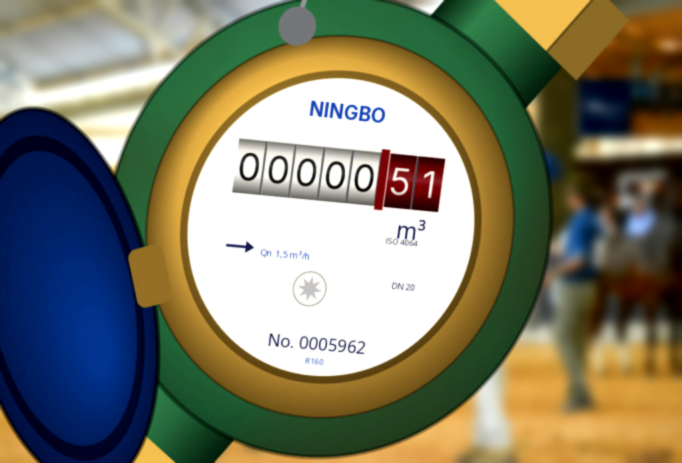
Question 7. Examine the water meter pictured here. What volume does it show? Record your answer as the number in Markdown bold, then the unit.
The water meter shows **0.51** m³
